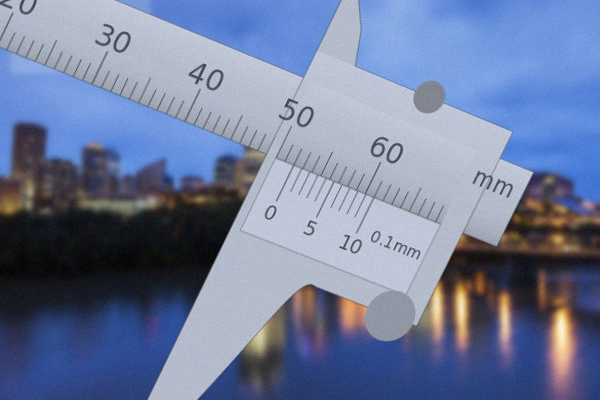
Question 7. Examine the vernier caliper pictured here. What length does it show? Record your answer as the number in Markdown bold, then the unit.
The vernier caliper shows **52.0** mm
